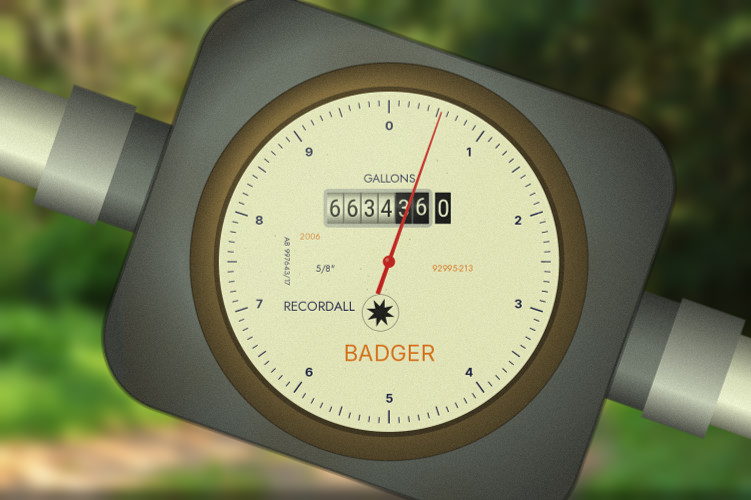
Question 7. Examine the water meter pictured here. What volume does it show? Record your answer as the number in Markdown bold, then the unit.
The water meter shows **6634360.5** gal
